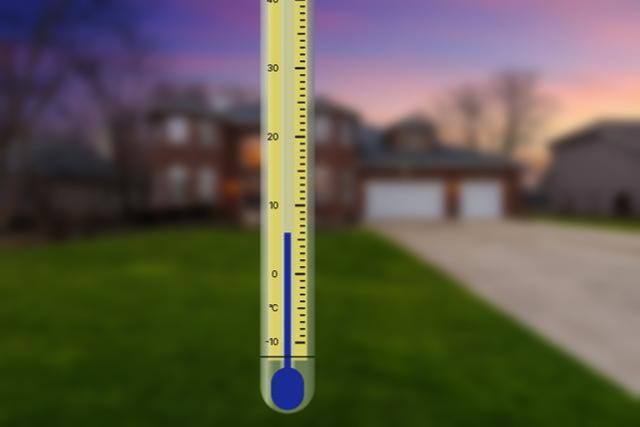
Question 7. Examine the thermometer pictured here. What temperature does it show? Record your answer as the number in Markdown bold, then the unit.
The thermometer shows **6** °C
